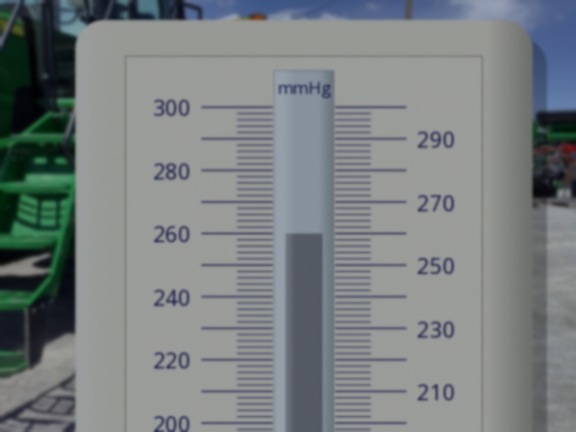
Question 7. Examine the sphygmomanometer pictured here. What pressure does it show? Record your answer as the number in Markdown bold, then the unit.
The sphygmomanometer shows **260** mmHg
